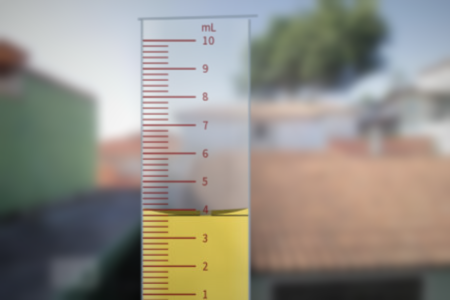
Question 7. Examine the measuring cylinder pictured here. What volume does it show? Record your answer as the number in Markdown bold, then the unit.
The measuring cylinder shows **3.8** mL
